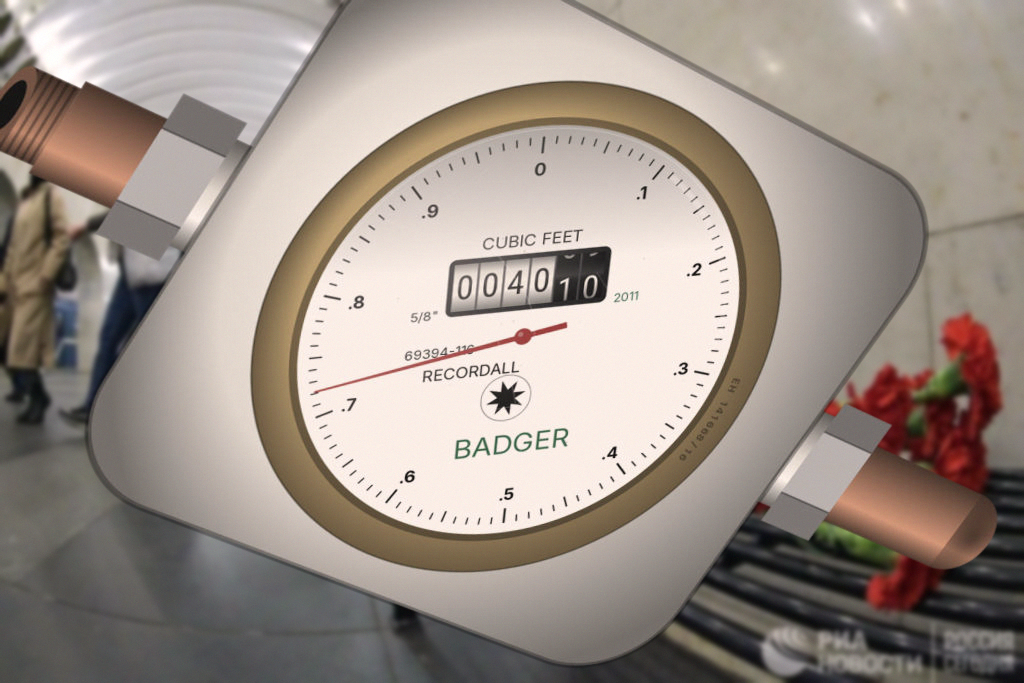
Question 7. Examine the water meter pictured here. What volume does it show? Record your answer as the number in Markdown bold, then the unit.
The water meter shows **4009.72** ft³
